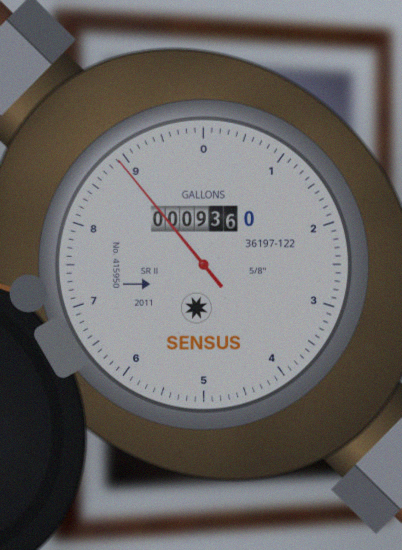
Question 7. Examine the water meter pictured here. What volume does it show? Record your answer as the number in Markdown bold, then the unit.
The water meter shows **9358.9** gal
